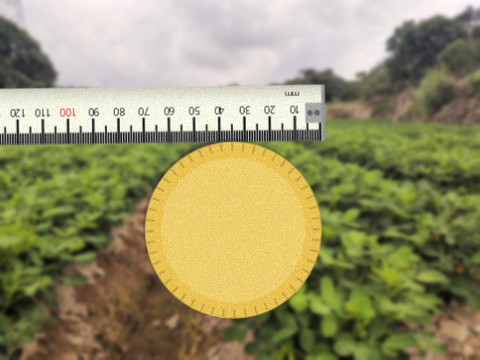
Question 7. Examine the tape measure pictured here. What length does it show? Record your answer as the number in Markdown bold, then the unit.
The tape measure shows **70** mm
